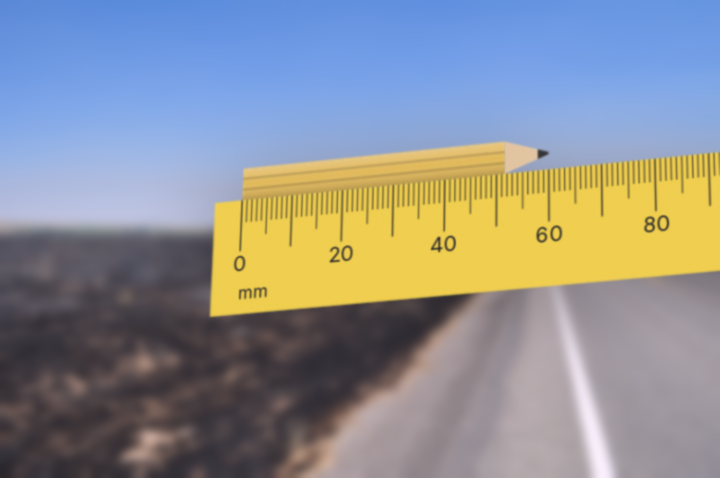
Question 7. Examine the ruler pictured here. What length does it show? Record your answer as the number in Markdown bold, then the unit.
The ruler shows **60** mm
